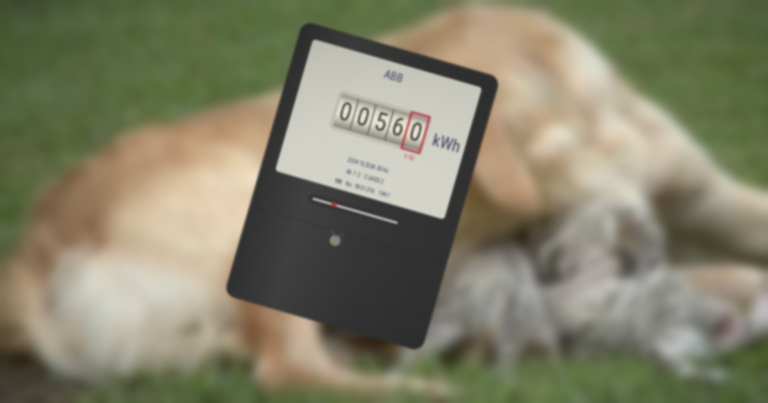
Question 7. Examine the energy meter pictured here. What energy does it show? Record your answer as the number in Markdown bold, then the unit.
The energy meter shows **56.0** kWh
